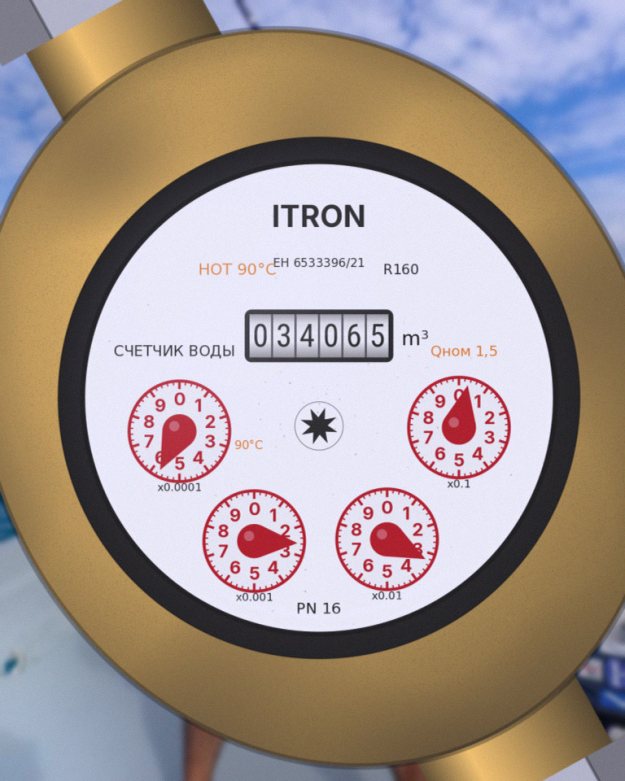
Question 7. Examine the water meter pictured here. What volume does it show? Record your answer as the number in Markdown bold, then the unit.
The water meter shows **34065.0325** m³
